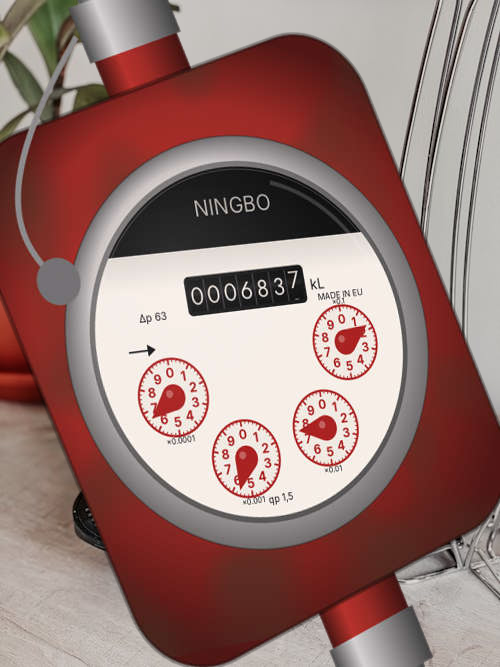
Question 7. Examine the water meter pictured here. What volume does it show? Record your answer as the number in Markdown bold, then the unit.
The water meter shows **6837.1756** kL
